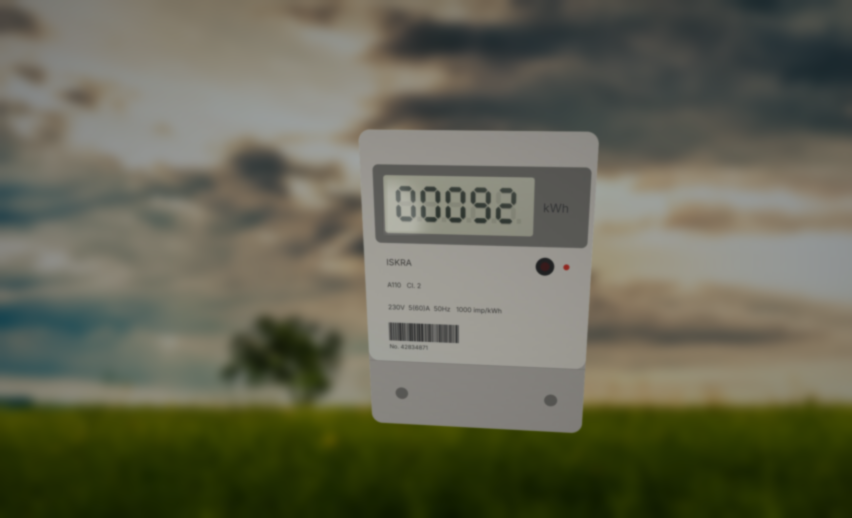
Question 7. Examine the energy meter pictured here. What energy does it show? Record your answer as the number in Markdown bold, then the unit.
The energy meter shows **92** kWh
